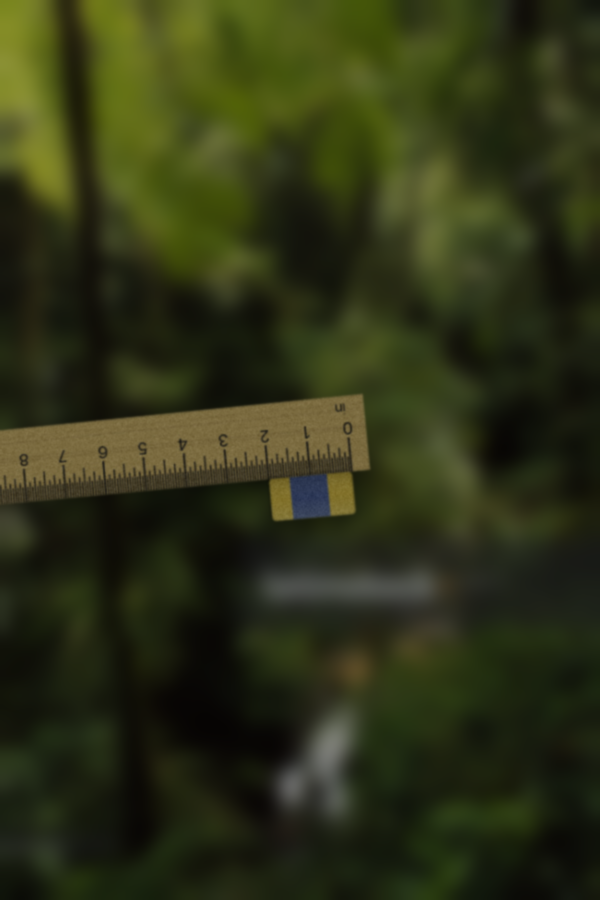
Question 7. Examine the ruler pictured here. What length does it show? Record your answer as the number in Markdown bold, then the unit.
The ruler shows **2** in
